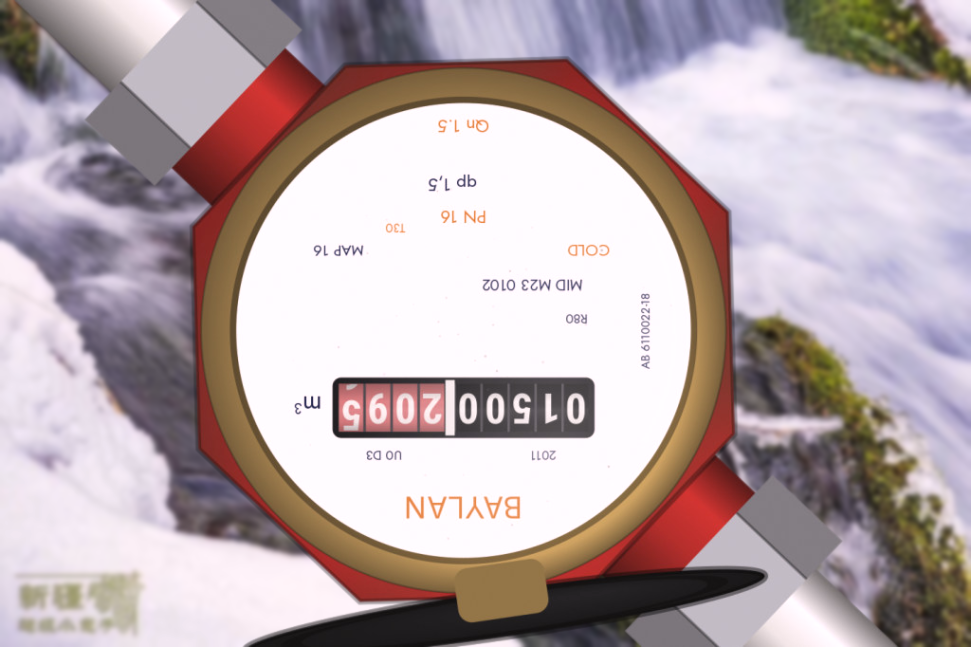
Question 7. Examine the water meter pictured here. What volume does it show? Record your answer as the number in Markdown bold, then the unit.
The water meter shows **1500.2095** m³
